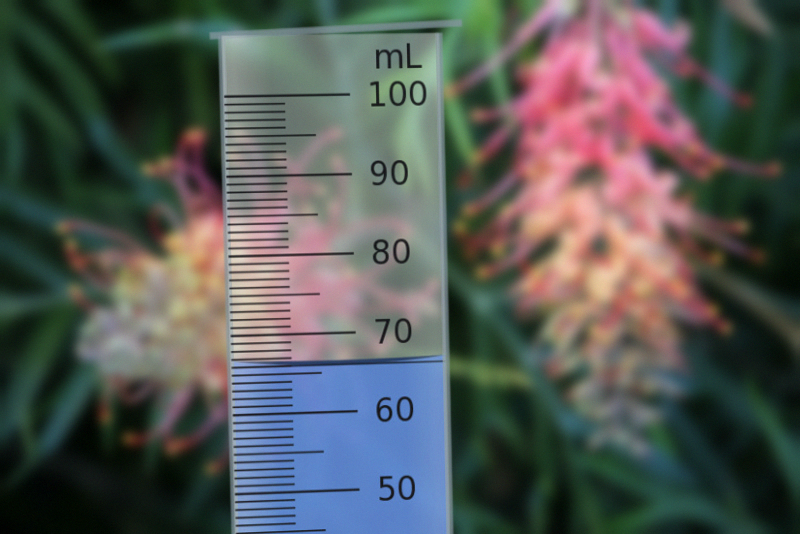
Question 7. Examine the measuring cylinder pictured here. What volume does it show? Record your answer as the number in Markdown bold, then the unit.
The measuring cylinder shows **66** mL
